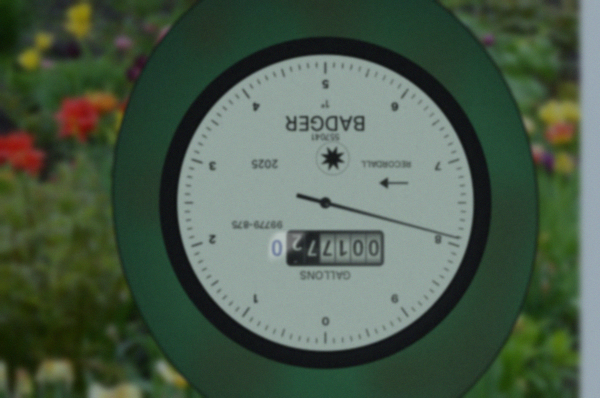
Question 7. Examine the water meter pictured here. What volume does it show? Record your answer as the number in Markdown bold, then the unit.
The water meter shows **17717.9** gal
